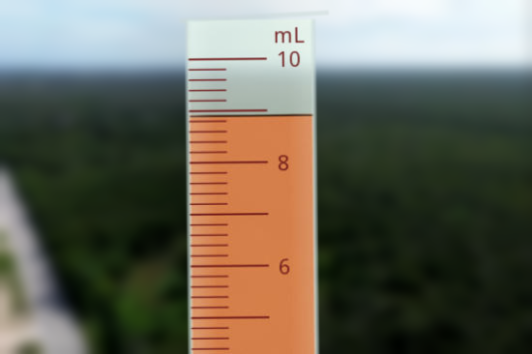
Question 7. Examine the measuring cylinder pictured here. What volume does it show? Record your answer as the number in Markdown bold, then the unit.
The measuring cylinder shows **8.9** mL
